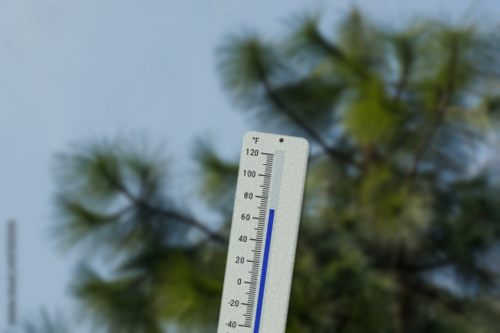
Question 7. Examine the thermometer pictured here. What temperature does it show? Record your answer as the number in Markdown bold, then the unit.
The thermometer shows **70** °F
